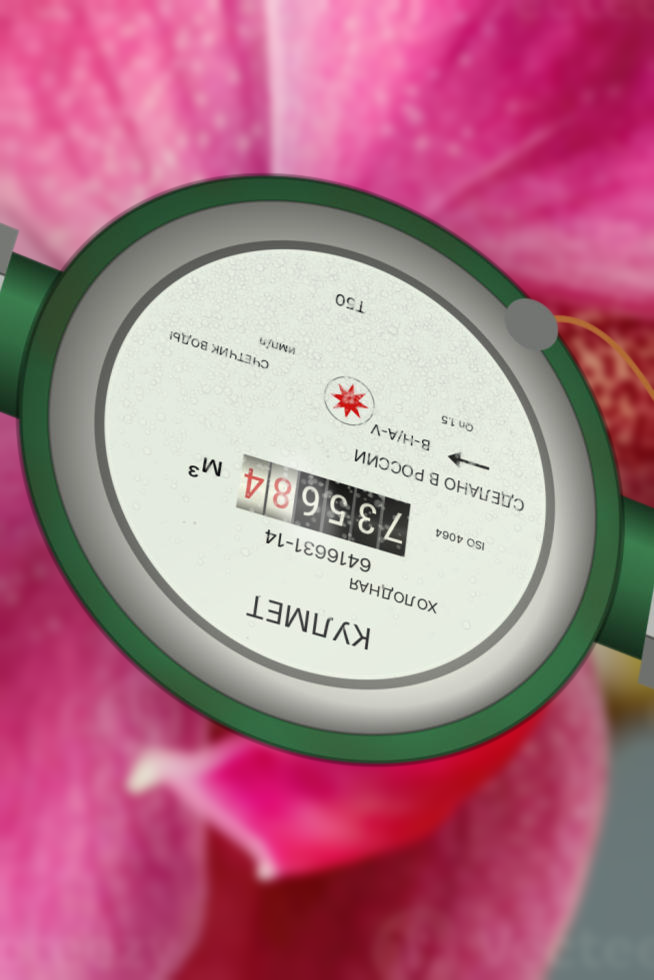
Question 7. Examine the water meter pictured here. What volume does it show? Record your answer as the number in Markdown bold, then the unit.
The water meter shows **7356.84** m³
